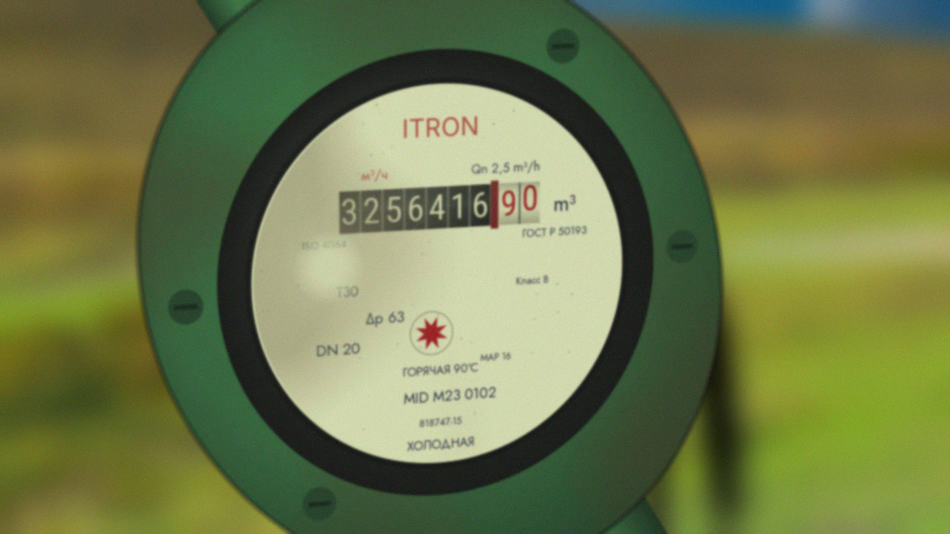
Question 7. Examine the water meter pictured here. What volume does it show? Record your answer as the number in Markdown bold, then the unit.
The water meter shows **3256416.90** m³
